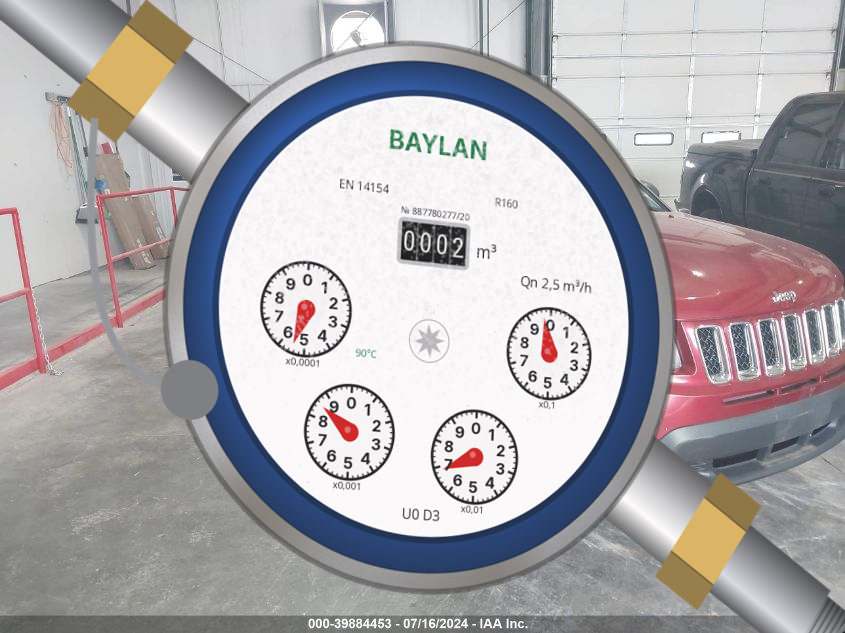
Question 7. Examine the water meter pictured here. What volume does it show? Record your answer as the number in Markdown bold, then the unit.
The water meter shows **1.9685** m³
